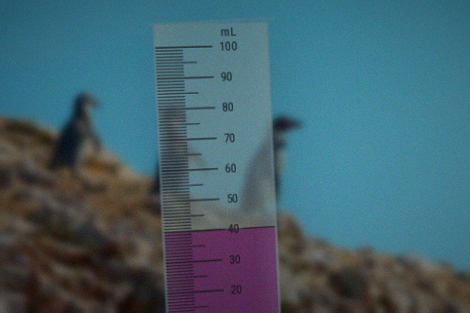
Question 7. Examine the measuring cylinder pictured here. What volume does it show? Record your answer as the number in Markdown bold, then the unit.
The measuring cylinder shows **40** mL
